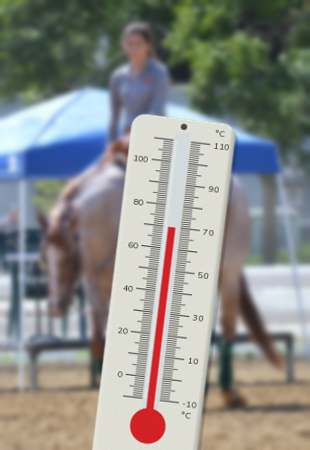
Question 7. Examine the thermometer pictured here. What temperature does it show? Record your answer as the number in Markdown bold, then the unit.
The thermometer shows **70** °C
